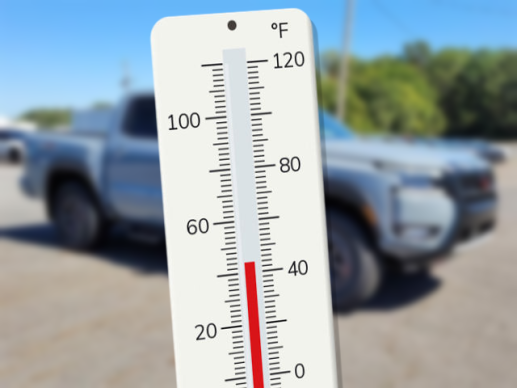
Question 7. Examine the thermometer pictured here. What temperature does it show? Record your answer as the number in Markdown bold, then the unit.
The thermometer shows **44** °F
